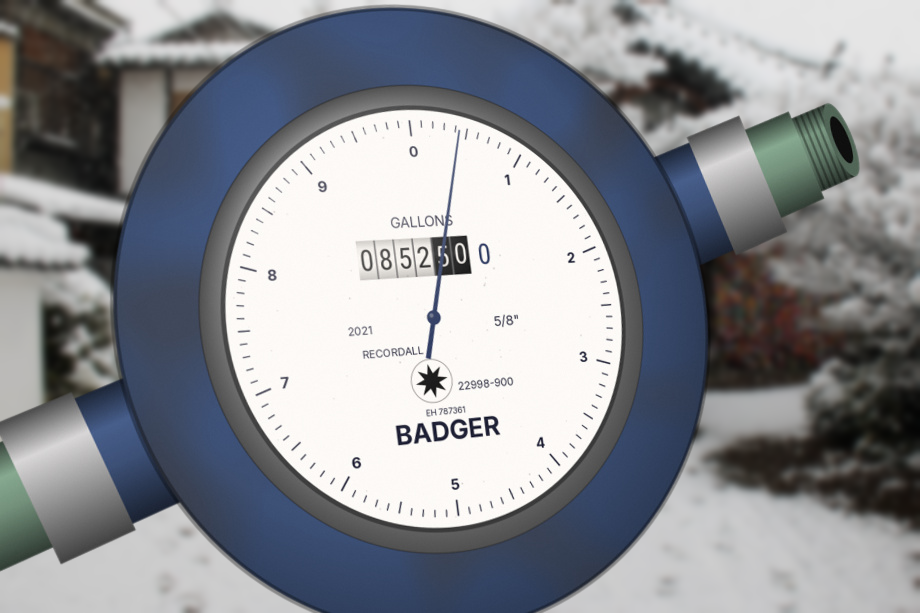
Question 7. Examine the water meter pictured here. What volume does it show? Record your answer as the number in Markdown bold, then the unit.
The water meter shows **852500.4** gal
